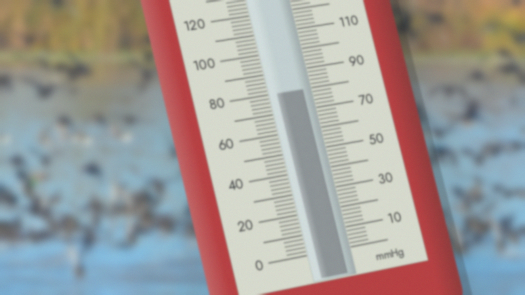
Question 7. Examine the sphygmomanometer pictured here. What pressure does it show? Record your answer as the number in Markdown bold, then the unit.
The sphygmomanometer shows **80** mmHg
